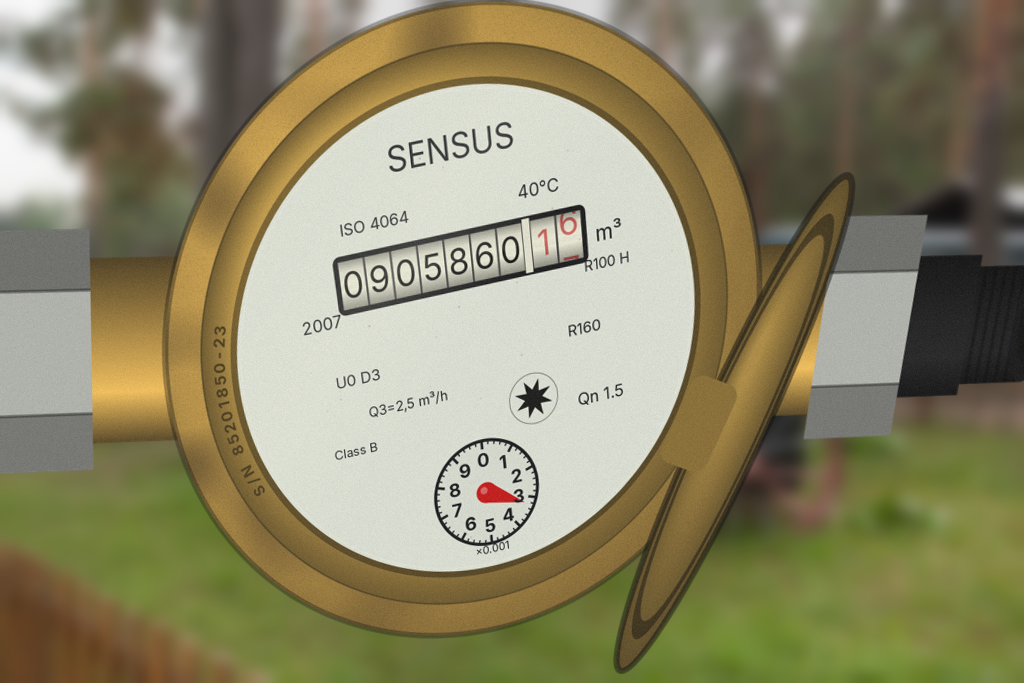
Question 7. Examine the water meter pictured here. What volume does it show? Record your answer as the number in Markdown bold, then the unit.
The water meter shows **905860.163** m³
